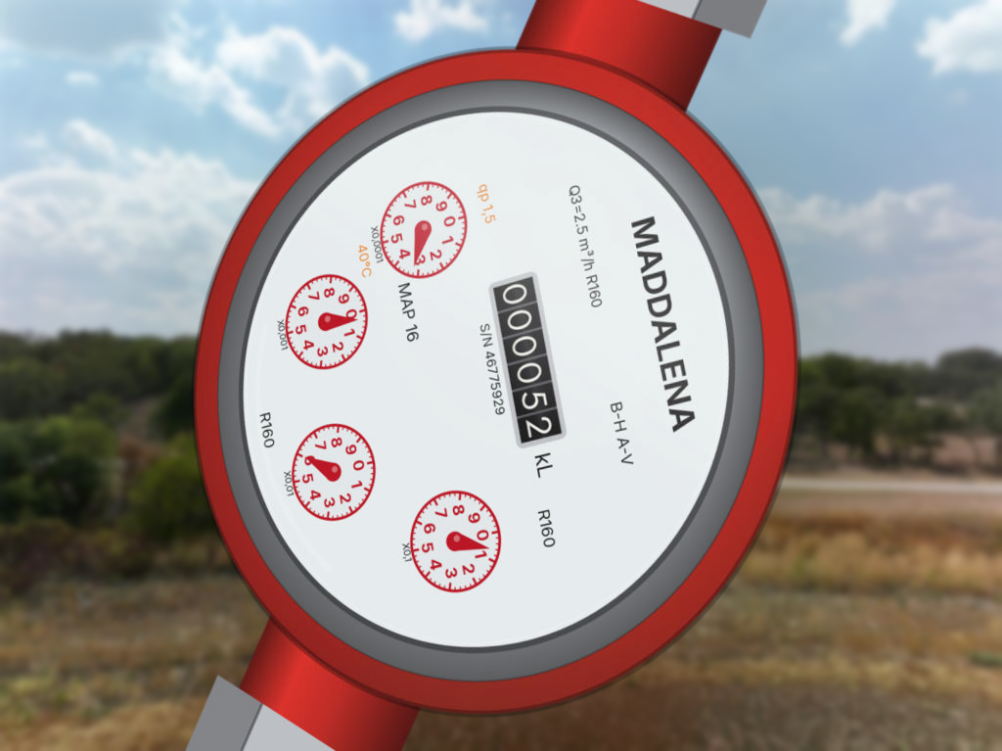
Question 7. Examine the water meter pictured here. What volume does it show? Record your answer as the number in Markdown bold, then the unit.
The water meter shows **52.0603** kL
